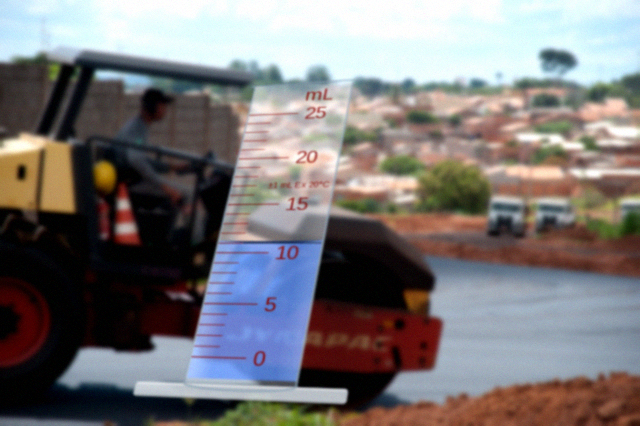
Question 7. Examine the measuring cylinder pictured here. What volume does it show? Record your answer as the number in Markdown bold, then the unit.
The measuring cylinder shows **11** mL
